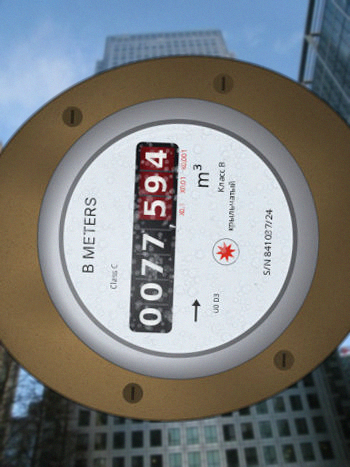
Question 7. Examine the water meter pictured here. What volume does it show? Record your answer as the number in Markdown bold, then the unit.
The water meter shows **77.594** m³
